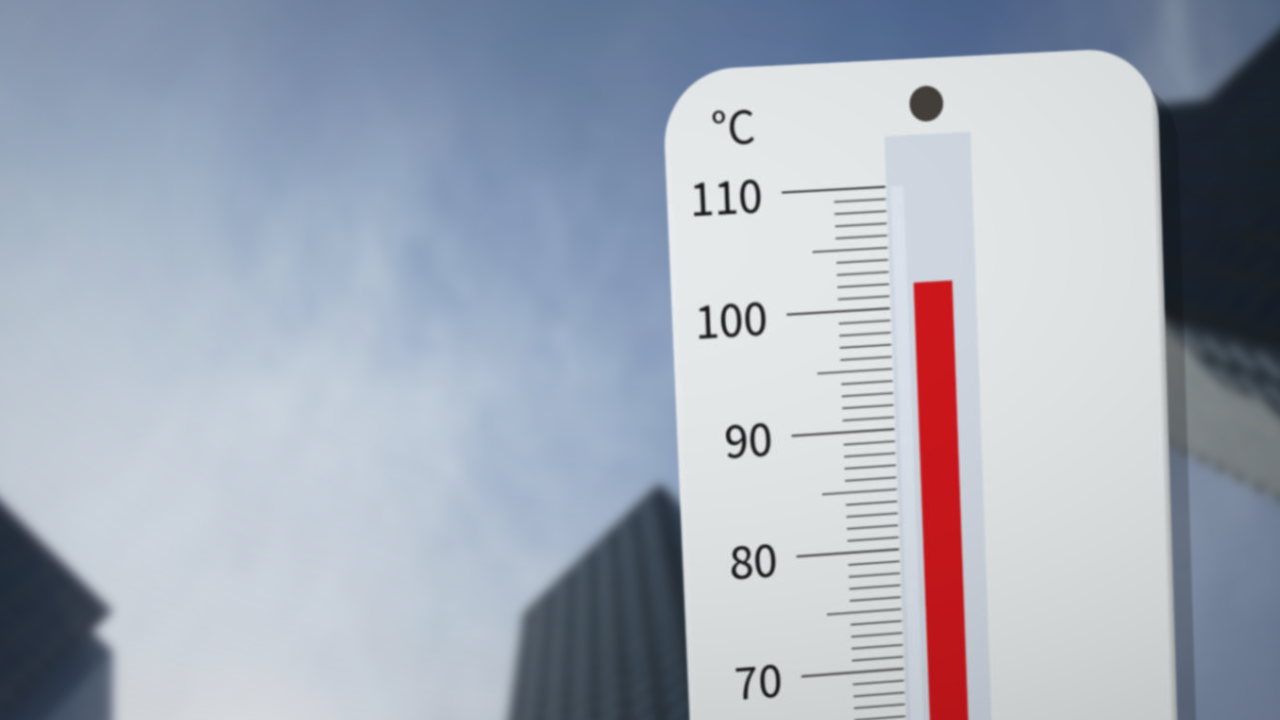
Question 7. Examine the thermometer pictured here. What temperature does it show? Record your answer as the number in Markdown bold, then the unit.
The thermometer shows **102** °C
